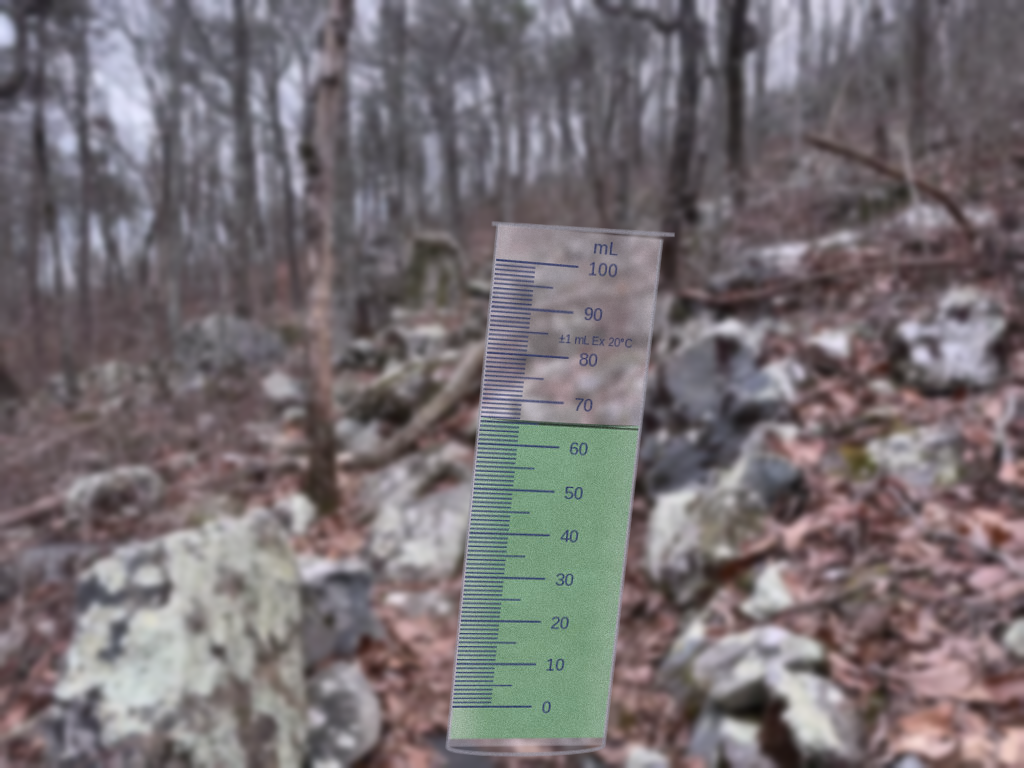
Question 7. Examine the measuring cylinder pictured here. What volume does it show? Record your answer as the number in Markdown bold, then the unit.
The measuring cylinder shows **65** mL
